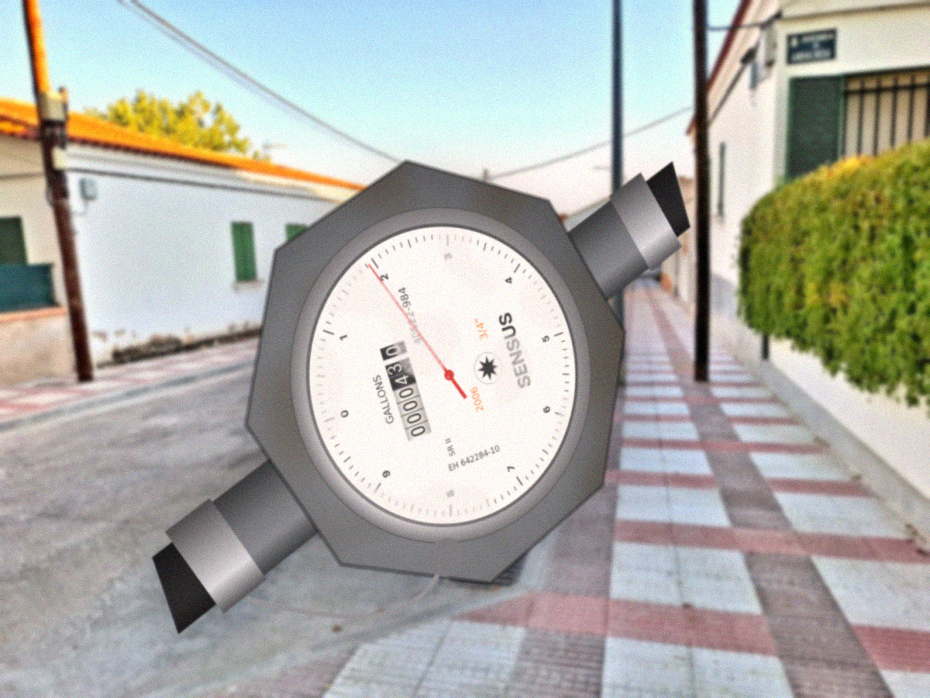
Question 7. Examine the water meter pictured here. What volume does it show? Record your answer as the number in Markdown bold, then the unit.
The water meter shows **431.9** gal
